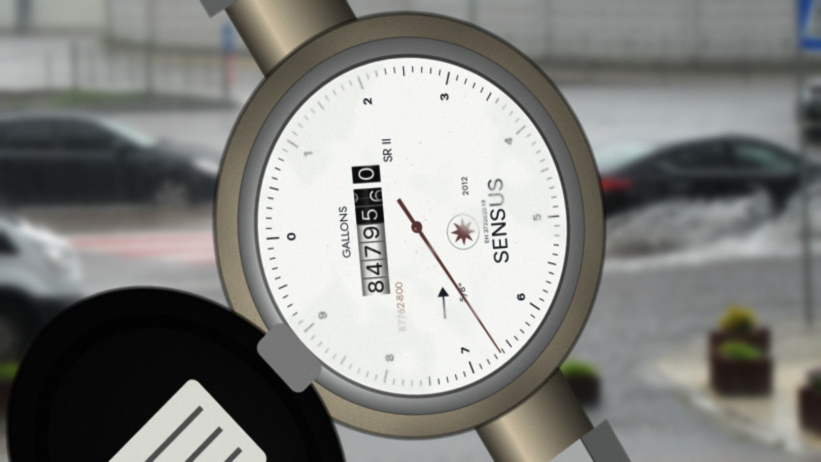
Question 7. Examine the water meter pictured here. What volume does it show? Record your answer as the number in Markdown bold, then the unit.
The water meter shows **8479556.6** gal
